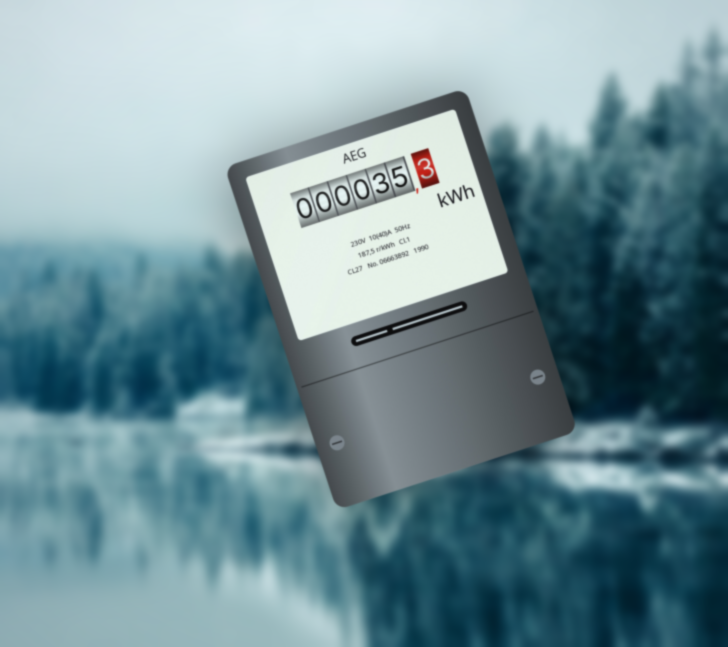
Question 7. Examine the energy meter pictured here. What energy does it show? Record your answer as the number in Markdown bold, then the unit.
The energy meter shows **35.3** kWh
